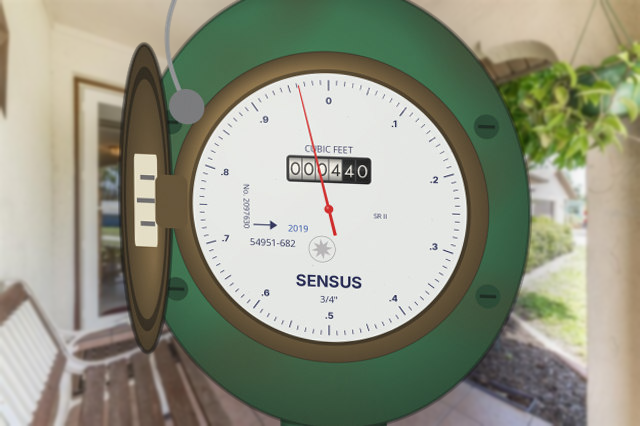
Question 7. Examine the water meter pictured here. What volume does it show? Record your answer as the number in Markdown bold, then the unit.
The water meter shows **439.96** ft³
